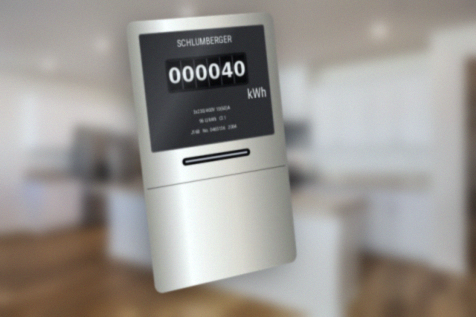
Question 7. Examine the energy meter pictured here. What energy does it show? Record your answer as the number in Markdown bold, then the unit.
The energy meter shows **40** kWh
